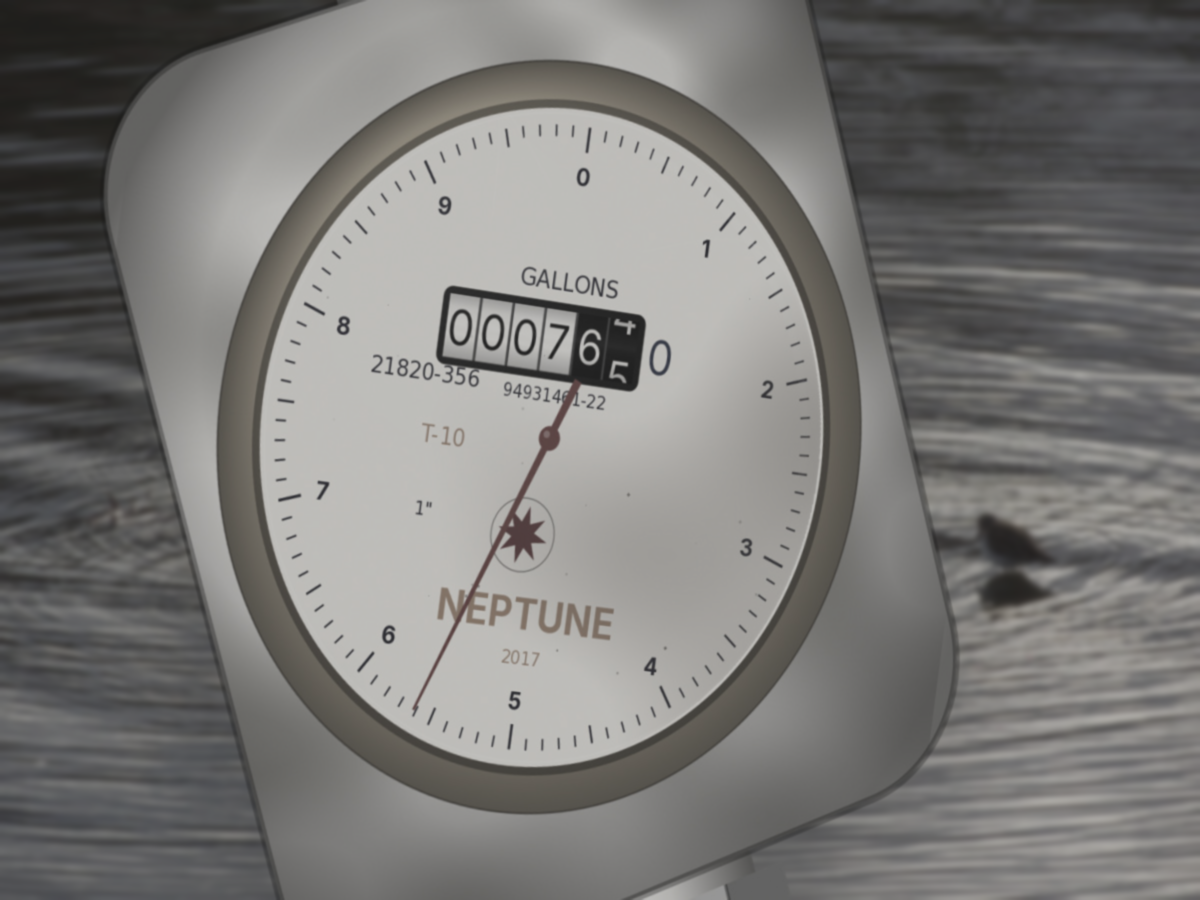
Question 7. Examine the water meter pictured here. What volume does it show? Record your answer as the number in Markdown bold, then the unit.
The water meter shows **7645.6** gal
